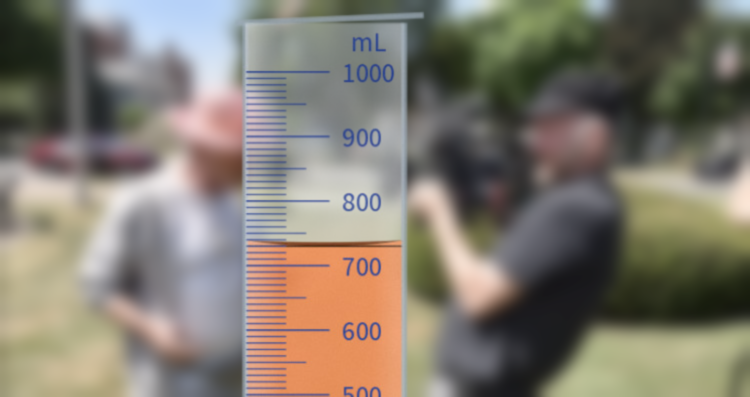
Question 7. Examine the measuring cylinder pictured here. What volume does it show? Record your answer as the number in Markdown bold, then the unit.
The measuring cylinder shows **730** mL
